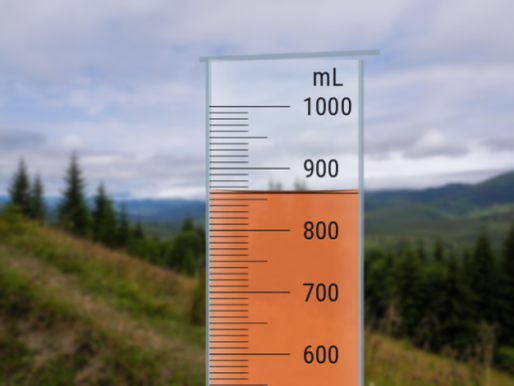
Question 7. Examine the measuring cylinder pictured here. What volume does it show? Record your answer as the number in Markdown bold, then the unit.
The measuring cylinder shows **860** mL
